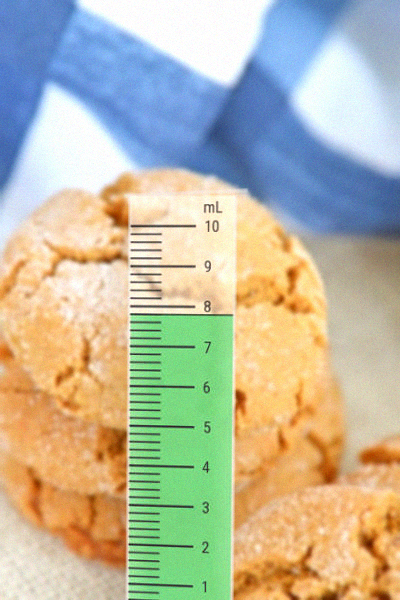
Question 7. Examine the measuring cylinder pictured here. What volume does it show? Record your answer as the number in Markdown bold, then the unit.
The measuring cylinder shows **7.8** mL
